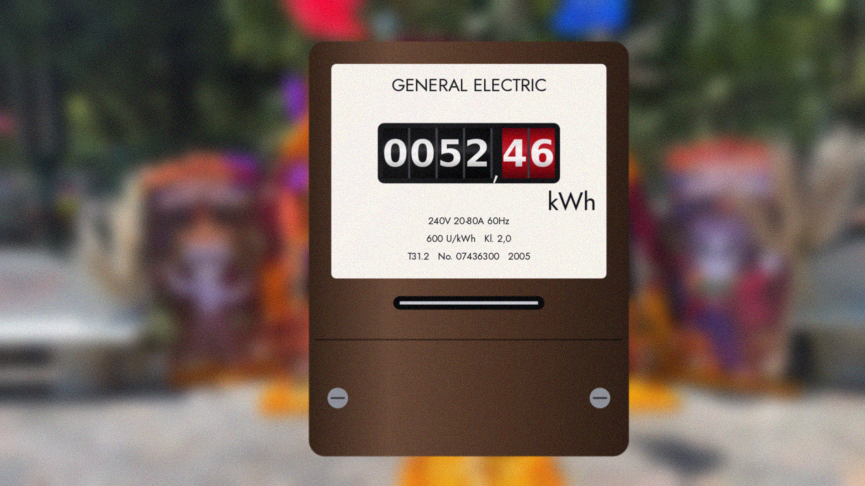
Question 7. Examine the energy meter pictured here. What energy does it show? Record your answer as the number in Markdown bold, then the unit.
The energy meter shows **52.46** kWh
